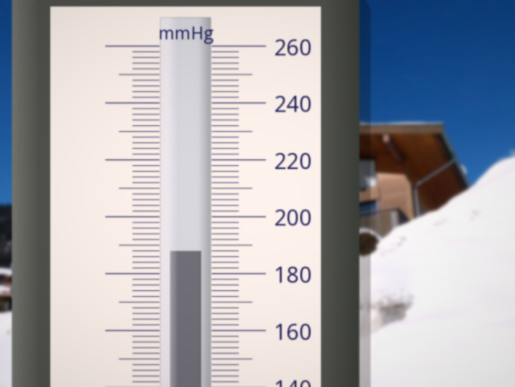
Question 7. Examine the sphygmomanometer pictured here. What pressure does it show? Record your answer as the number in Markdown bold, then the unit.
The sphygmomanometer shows **188** mmHg
